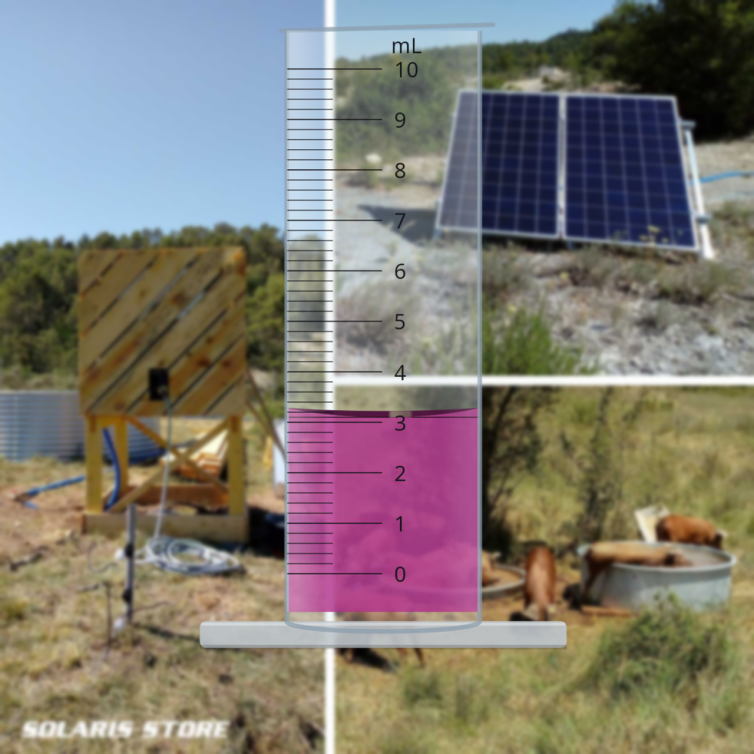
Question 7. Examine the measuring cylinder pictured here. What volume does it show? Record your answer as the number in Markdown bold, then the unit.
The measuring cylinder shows **3.1** mL
